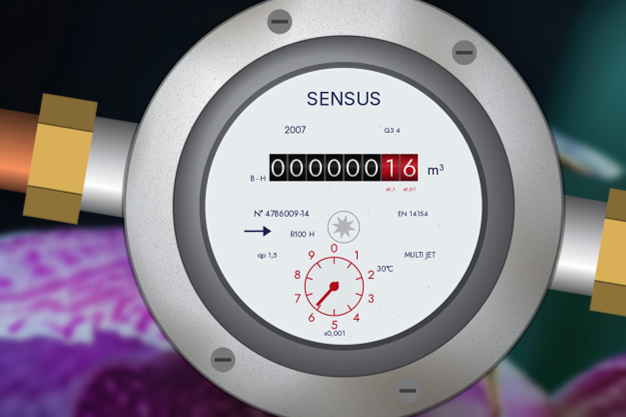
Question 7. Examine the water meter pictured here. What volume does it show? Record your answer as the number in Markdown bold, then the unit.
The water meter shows **0.166** m³
